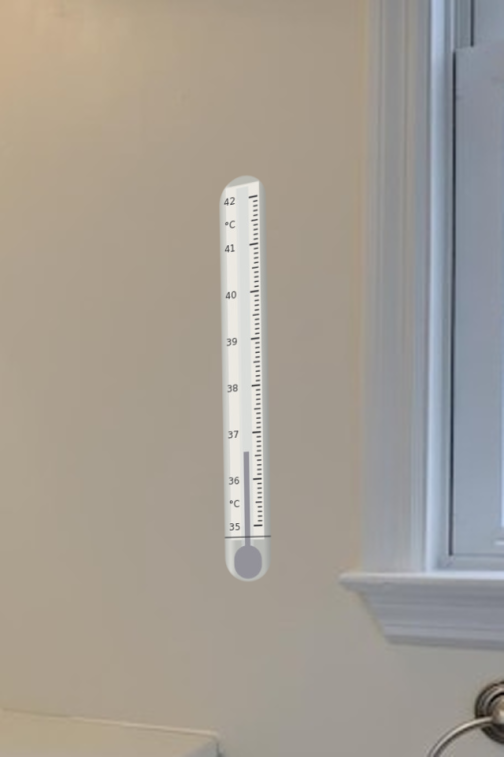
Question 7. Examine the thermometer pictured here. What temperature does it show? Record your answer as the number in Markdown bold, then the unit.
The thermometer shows **36.6** °C
